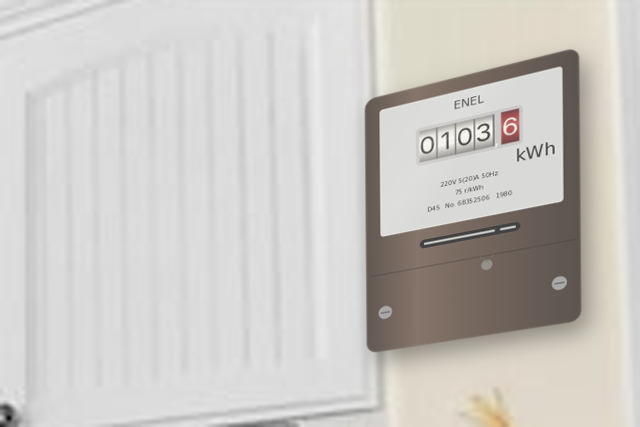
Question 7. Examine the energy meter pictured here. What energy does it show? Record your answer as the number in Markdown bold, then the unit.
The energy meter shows **103.6** kWh
